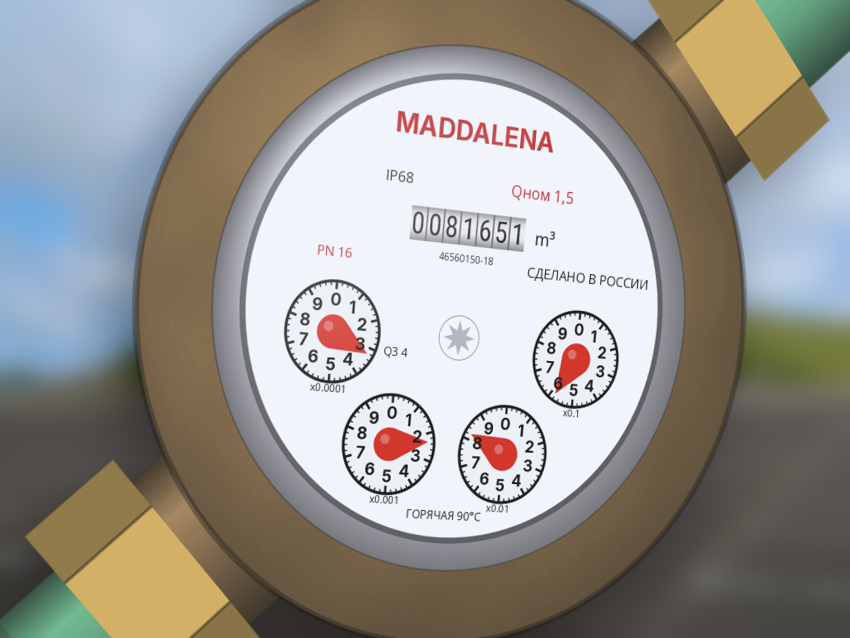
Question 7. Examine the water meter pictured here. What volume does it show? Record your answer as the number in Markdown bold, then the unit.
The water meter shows **81651.5823** m³
